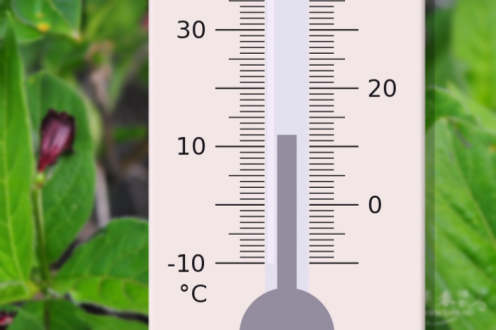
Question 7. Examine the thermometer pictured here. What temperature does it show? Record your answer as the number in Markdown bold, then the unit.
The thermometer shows **12** °C
